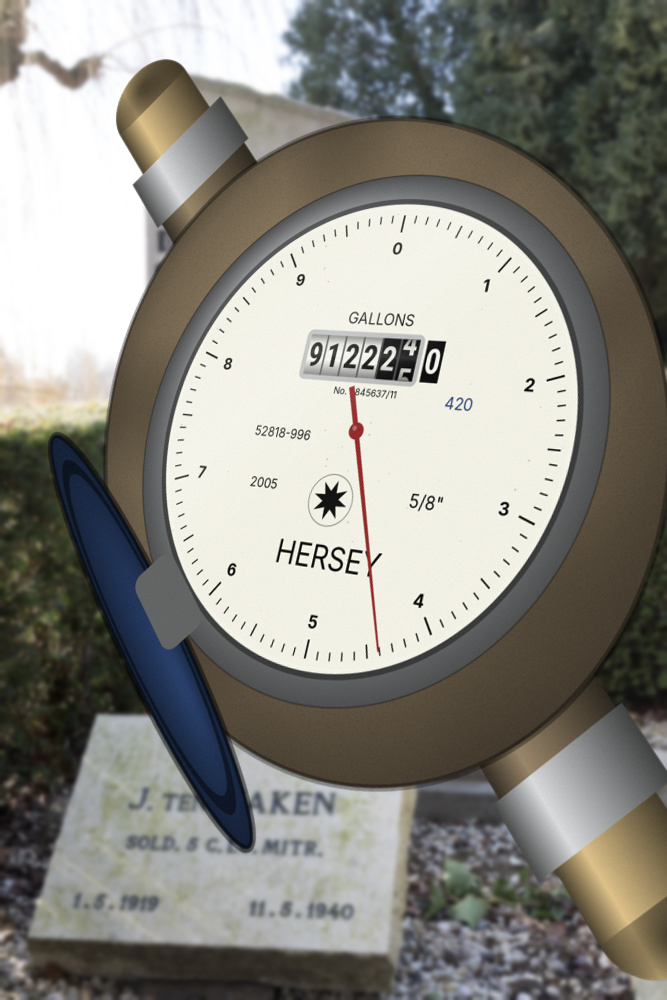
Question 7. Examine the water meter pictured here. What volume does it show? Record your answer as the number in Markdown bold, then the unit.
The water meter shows **9122244.4** gal
